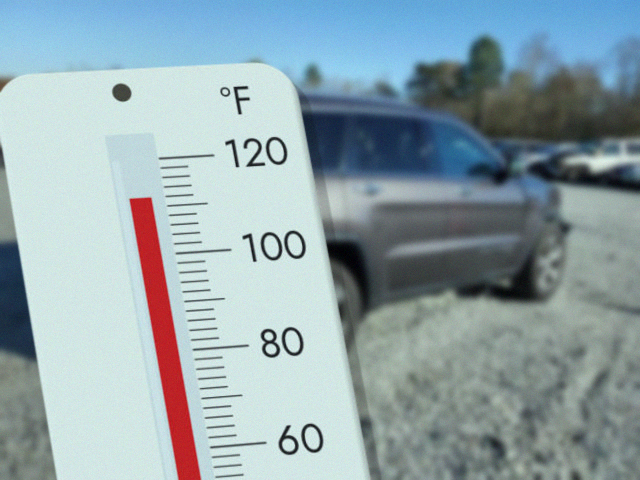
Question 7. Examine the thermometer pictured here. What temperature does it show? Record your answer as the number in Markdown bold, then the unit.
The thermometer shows **112** °F
